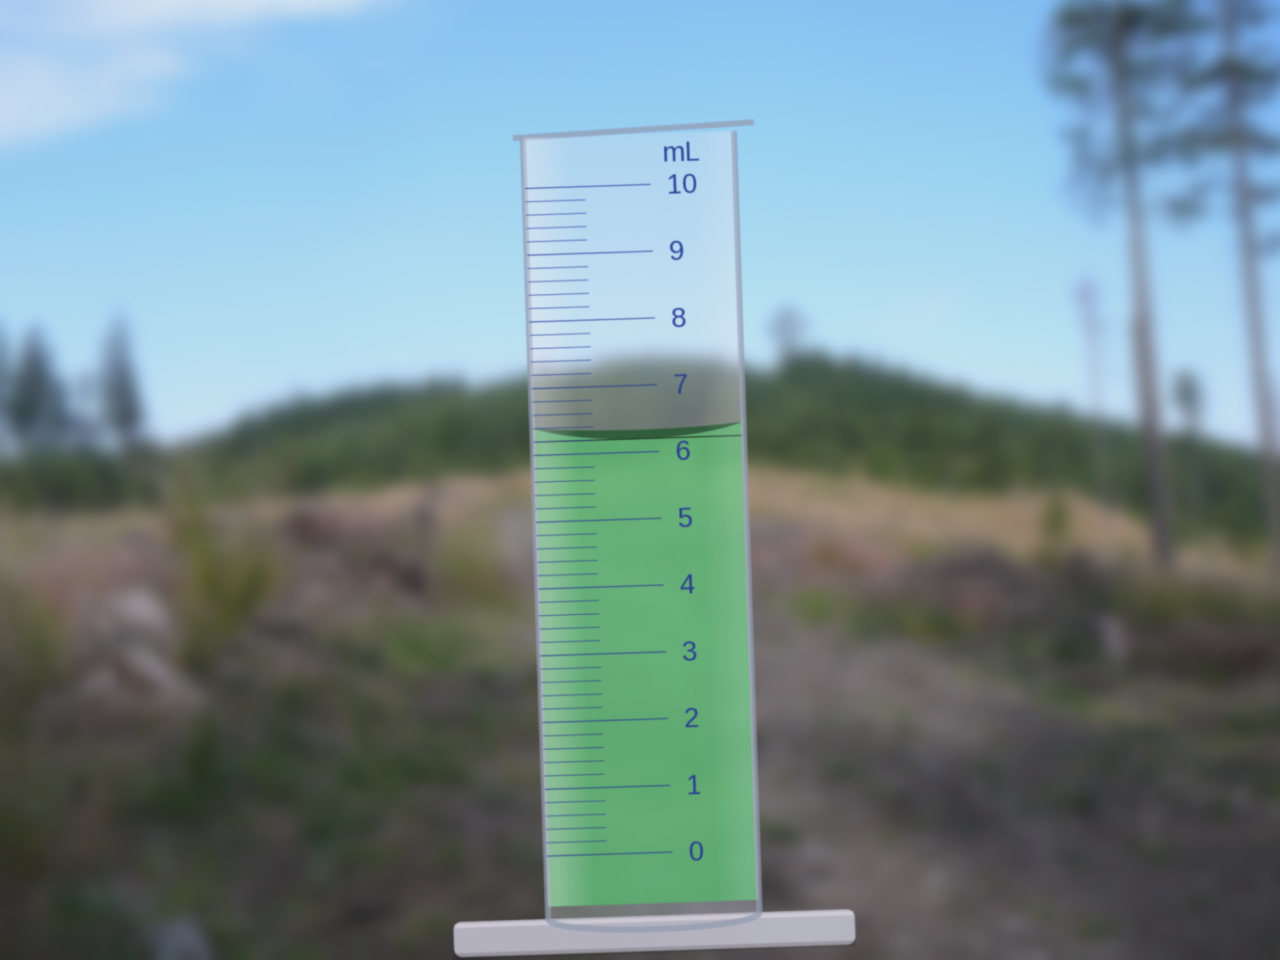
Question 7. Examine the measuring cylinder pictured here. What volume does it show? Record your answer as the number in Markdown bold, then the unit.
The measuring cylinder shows **6.2** mL
